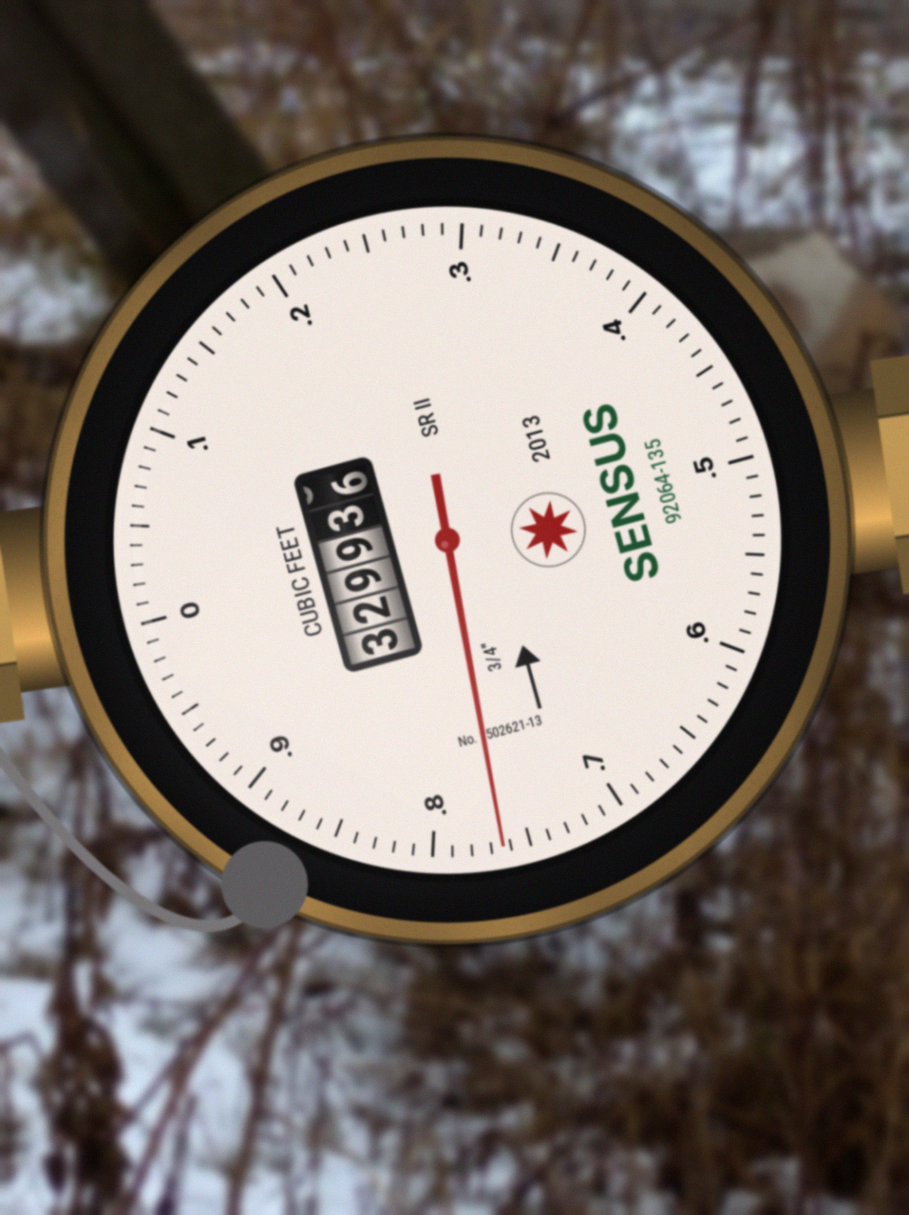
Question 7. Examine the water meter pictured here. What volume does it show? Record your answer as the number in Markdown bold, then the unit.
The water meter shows **329935.76** ft³
